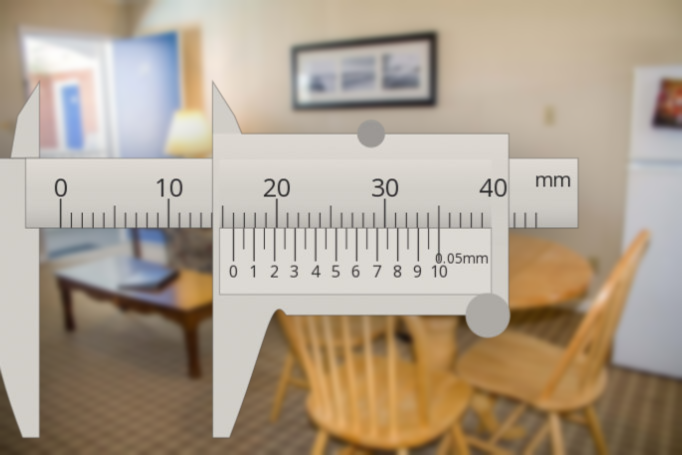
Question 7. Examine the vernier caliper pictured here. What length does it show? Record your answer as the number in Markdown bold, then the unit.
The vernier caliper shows **16.0** mm
